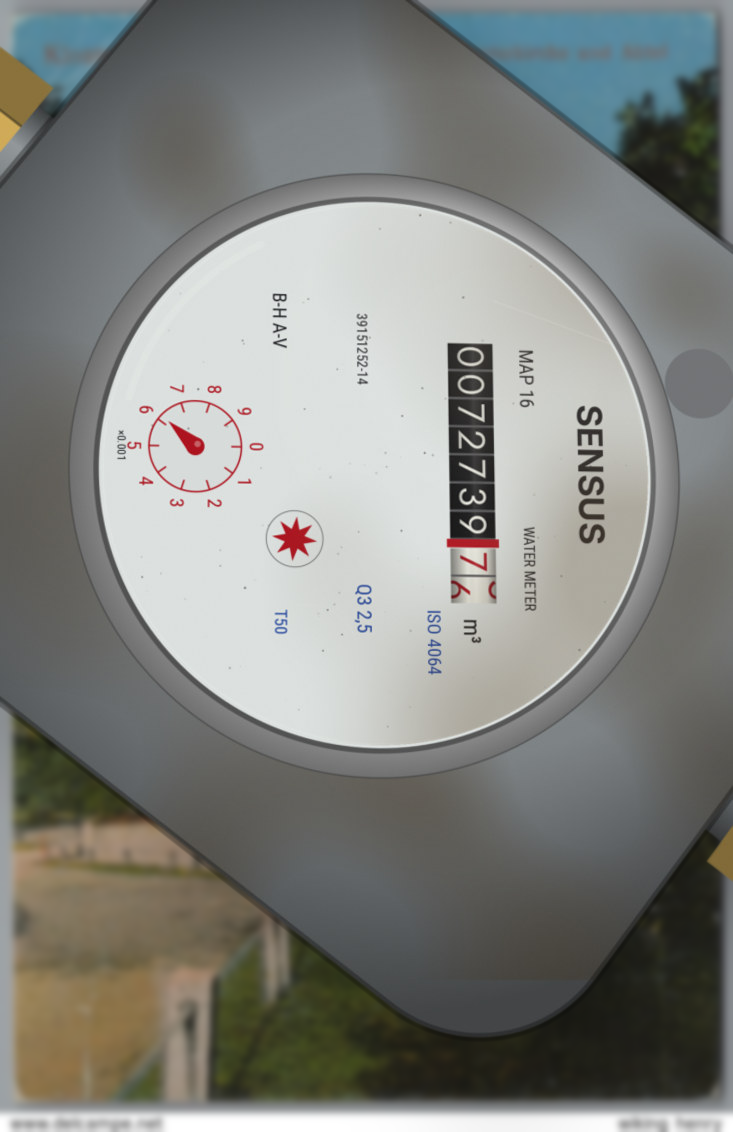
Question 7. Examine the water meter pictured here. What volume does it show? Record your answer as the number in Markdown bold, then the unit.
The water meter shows **72739.756** m³
